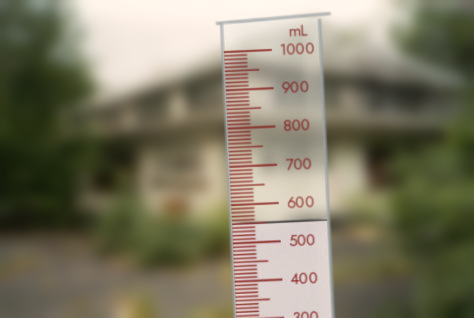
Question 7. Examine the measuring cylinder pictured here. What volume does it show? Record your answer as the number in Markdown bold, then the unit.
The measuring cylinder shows **550** mL
